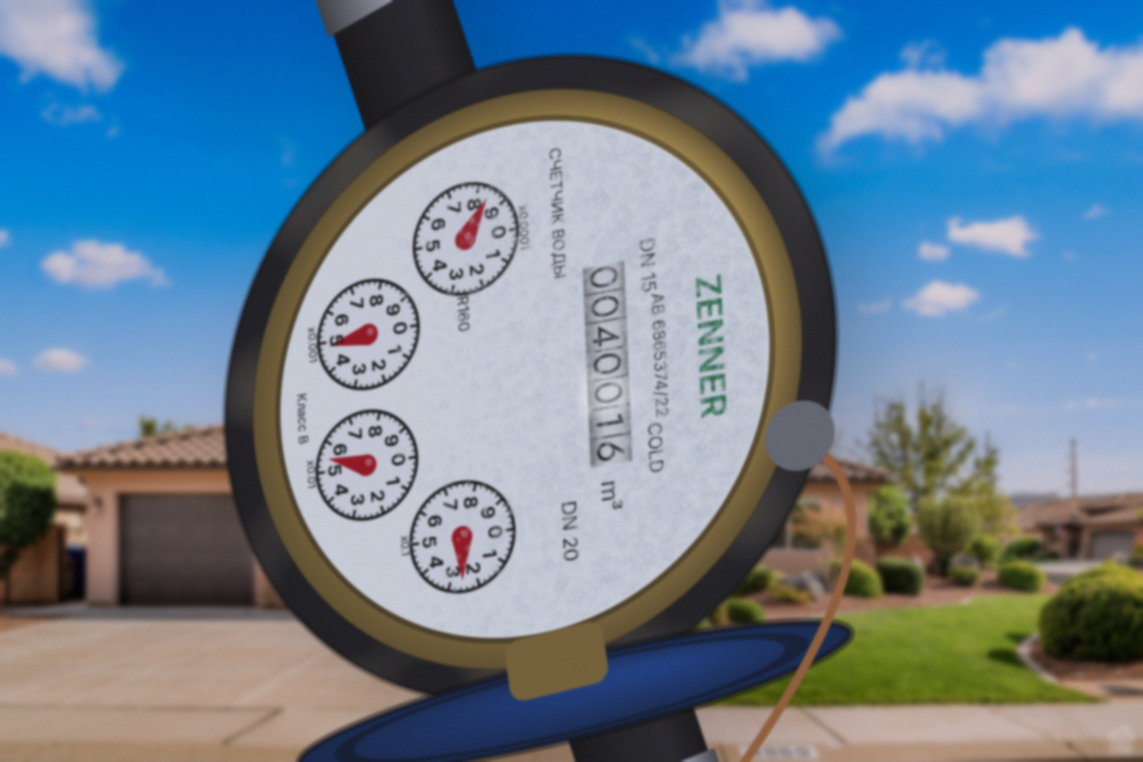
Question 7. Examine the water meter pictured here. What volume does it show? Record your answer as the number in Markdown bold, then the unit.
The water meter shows **40016.2548** m³
